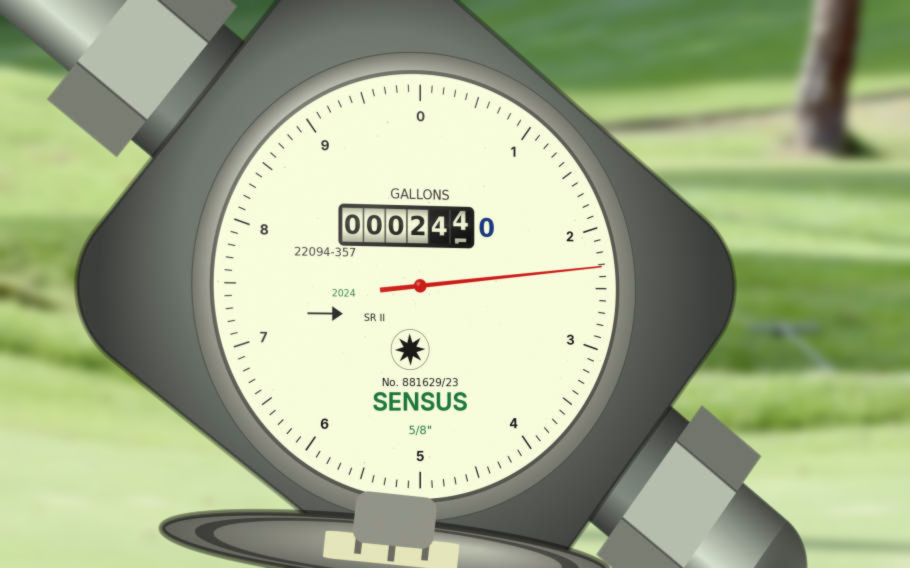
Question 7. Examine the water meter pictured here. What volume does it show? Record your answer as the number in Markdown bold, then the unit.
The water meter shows **2442.3** gal
